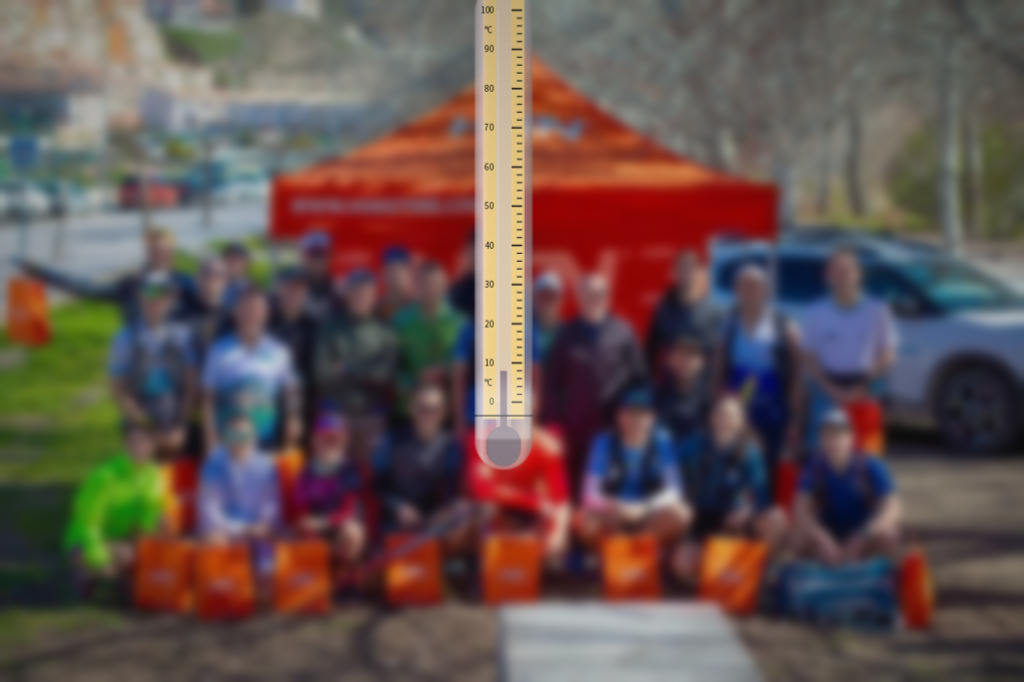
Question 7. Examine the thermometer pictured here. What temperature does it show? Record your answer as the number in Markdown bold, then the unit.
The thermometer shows **8** °C
